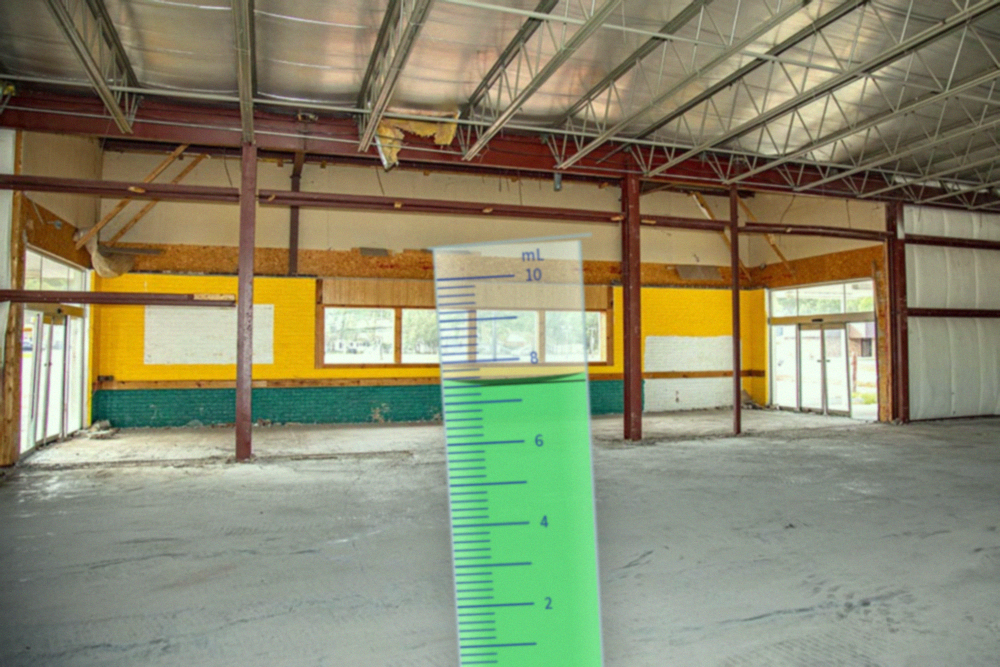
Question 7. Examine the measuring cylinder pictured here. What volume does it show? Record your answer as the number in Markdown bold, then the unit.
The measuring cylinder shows **7.4** mL
